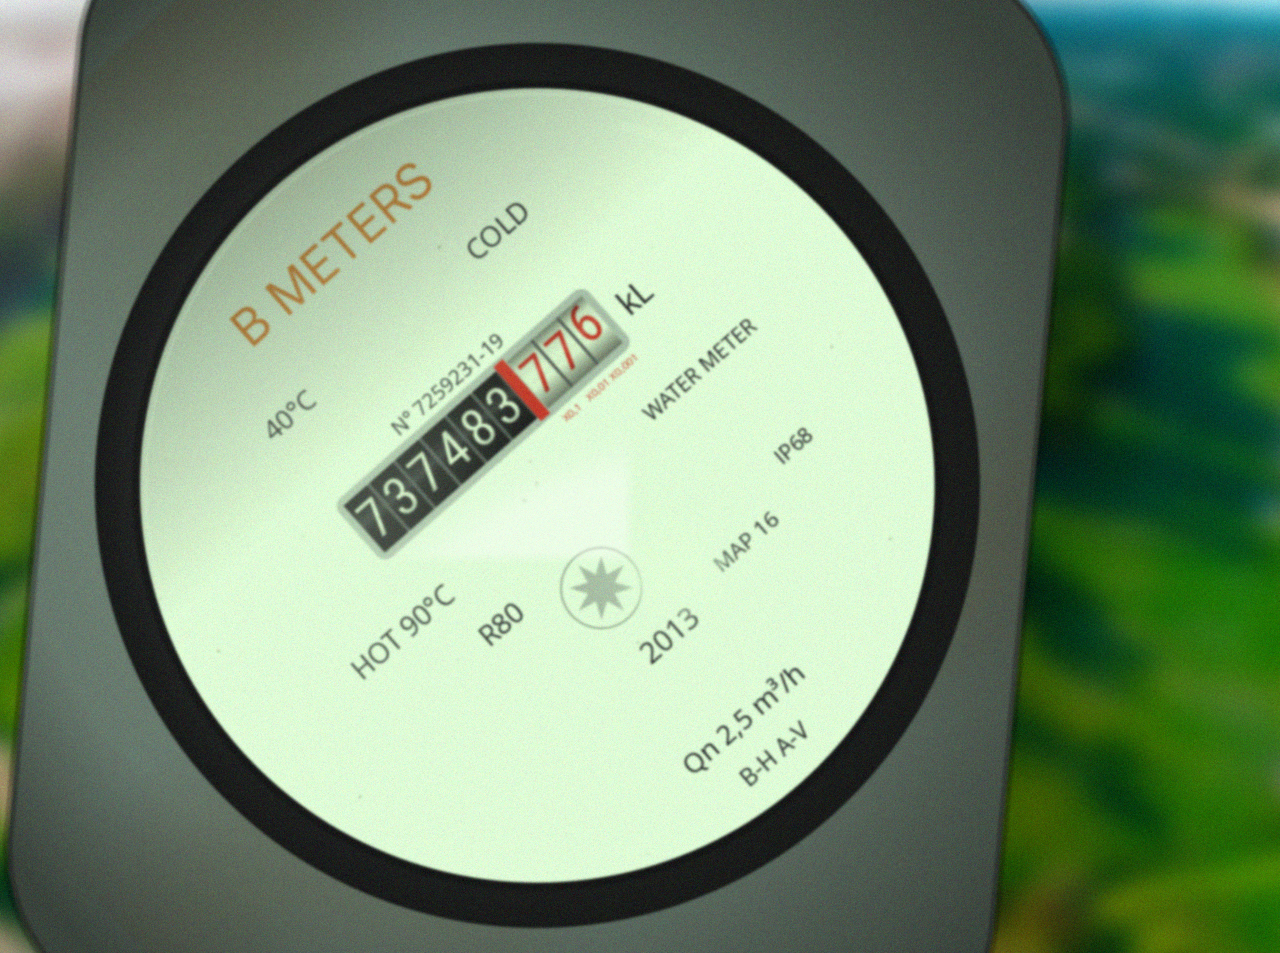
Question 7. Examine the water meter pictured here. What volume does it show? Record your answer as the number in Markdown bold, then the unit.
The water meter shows **737483.776** kL
